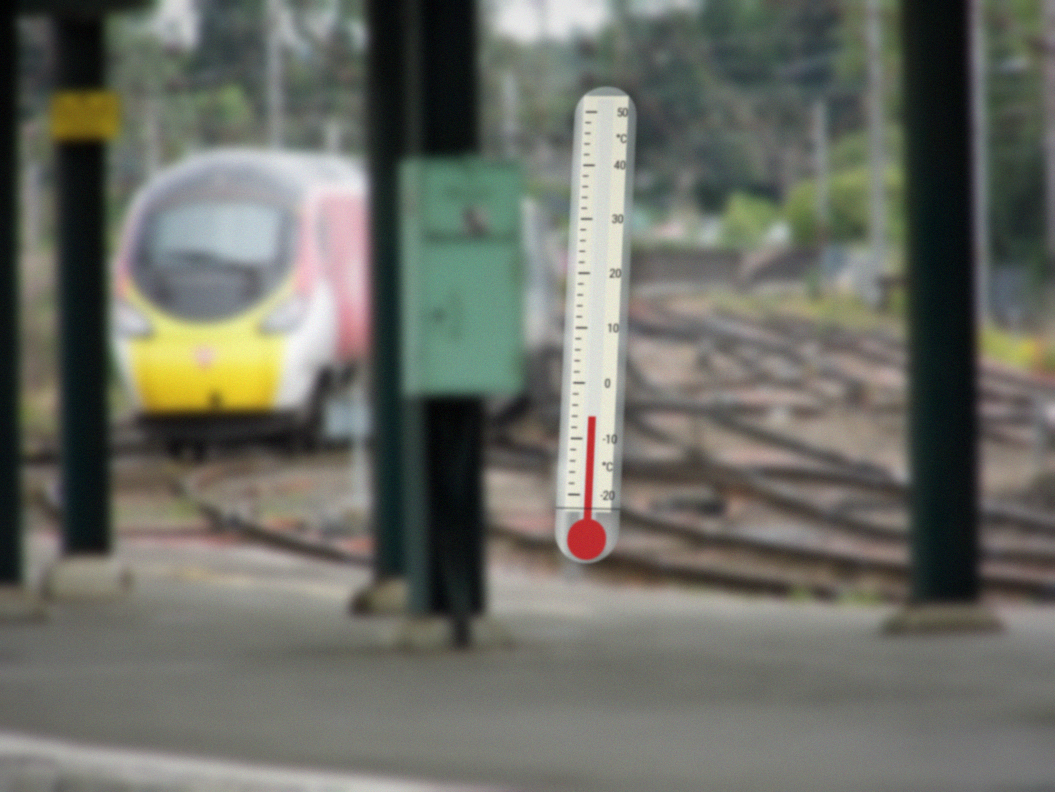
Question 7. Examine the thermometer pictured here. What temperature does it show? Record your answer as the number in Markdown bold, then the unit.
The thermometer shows **-6** °C
